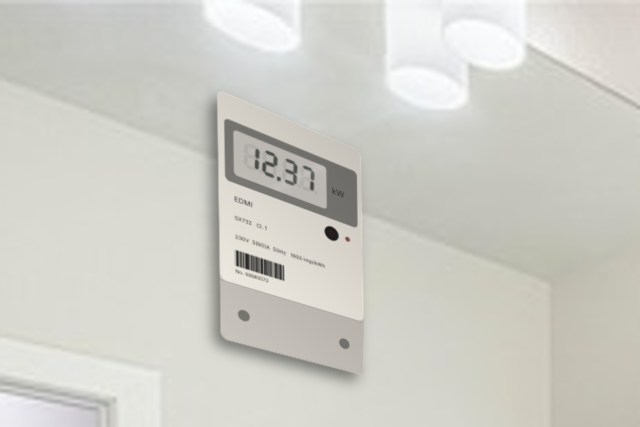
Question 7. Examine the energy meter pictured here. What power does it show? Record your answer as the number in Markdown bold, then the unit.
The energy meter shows **12.37** kW
